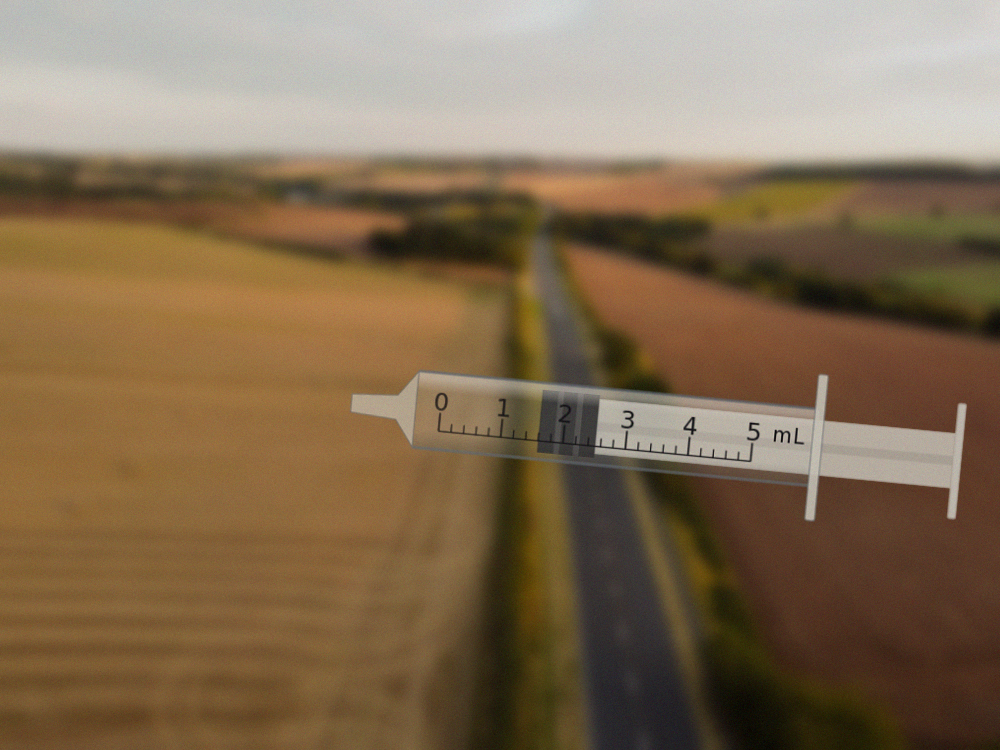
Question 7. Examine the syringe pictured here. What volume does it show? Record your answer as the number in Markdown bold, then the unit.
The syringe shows **1.6** mL
